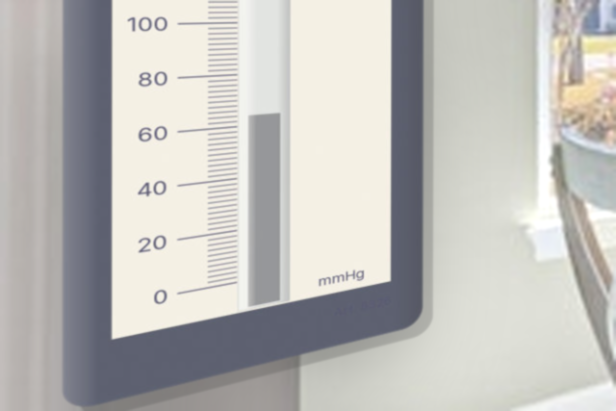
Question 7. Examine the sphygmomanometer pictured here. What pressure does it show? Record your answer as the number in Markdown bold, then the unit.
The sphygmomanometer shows **64** mmHg
